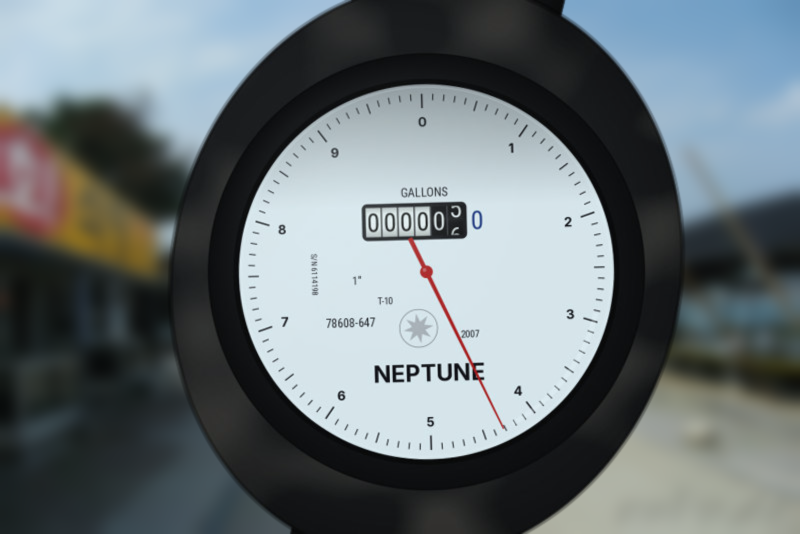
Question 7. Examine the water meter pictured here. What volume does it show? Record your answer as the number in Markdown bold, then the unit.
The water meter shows **54.3** gal
